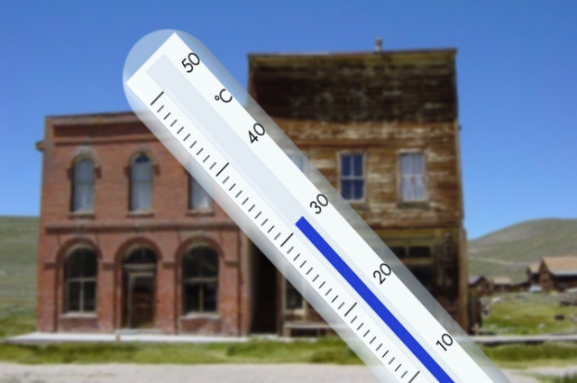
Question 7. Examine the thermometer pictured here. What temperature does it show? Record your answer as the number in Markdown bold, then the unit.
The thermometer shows **30.5** °C
